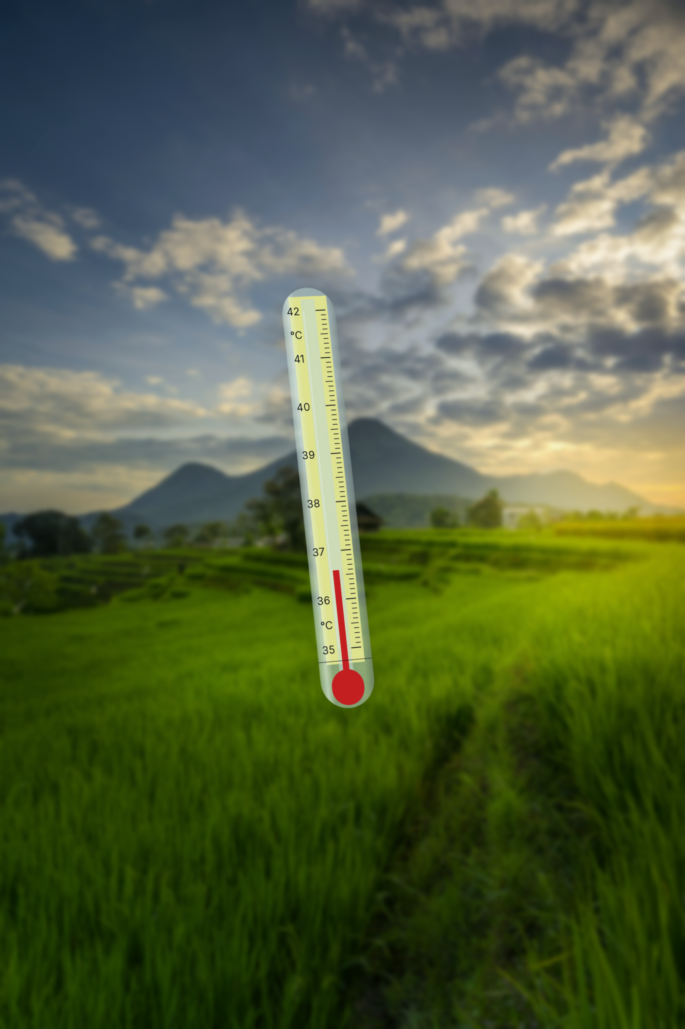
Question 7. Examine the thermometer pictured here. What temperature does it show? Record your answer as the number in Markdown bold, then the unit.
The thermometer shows **36.6** °C
